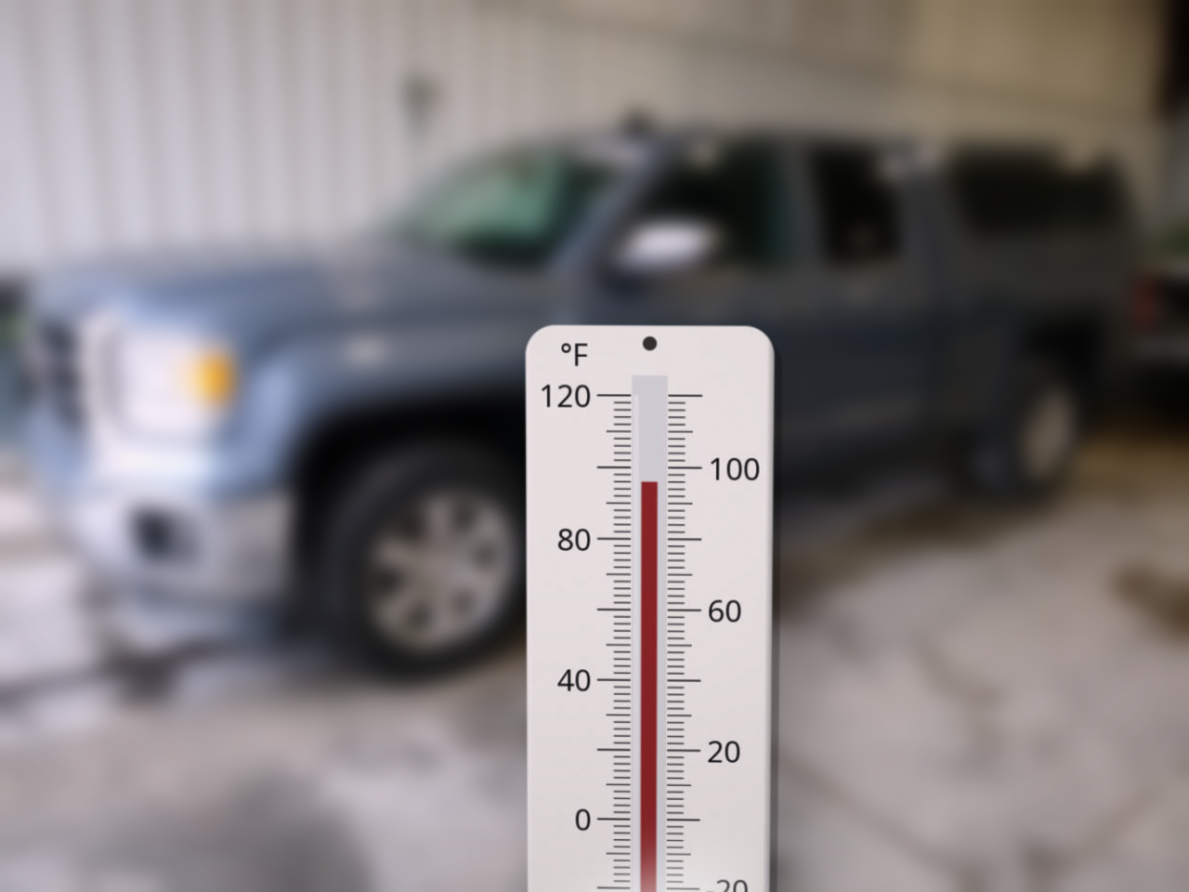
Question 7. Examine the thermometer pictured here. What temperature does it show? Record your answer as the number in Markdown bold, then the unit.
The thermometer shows **96** °F
